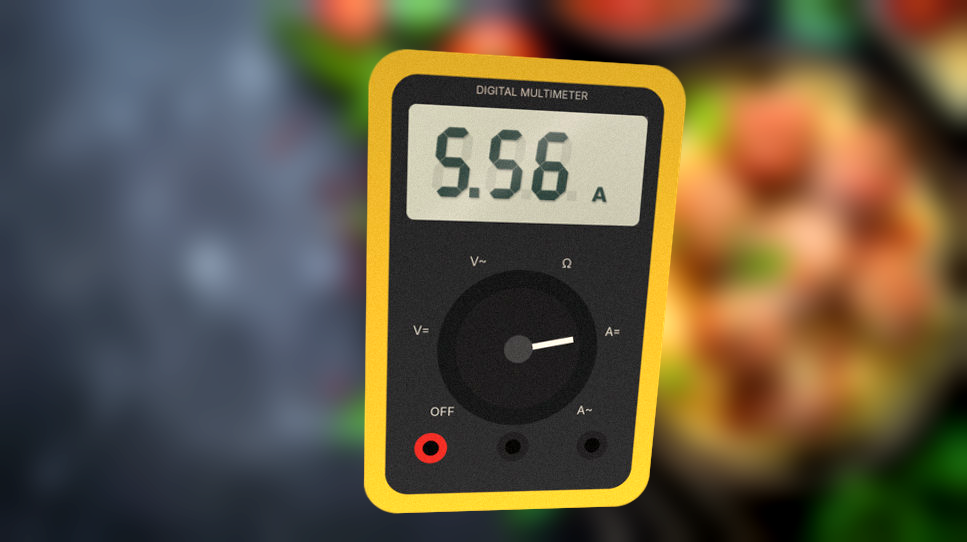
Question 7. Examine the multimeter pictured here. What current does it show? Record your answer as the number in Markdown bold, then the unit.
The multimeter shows **5.56** A
